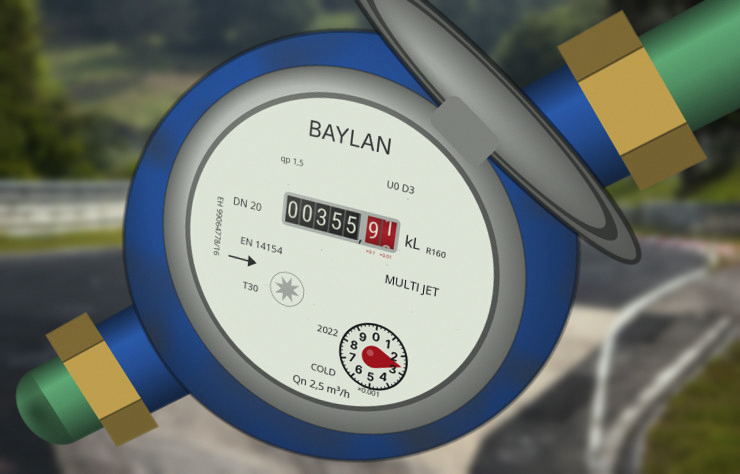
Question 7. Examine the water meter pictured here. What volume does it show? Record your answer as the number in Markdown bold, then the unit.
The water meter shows **355.912** kL
